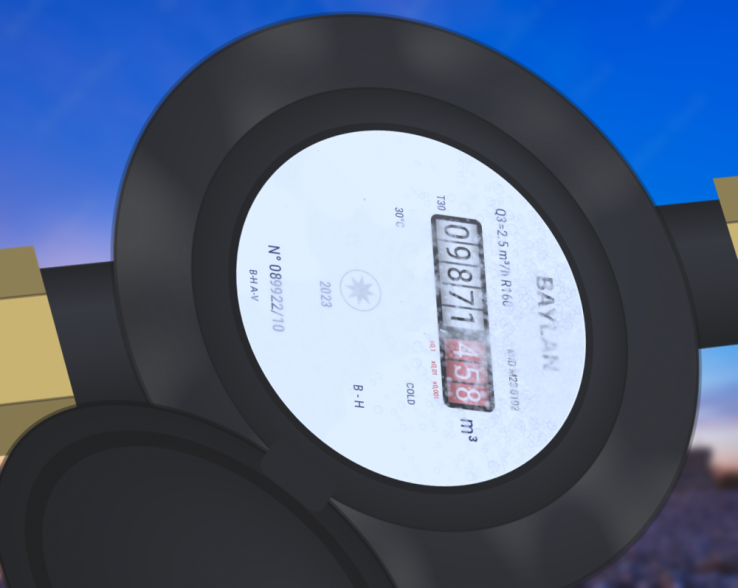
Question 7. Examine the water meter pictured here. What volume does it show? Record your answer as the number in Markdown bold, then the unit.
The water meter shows **9871.458** m³
